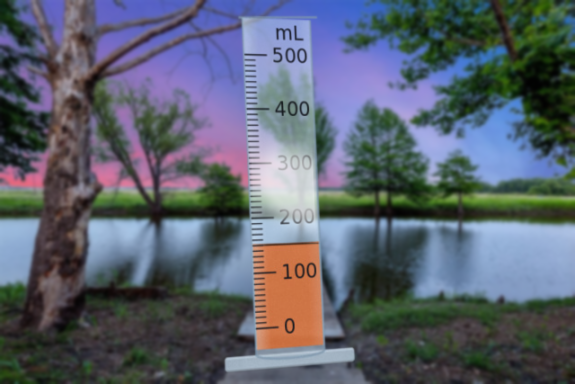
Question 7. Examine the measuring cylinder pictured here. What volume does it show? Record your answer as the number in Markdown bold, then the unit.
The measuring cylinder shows **150** mL
